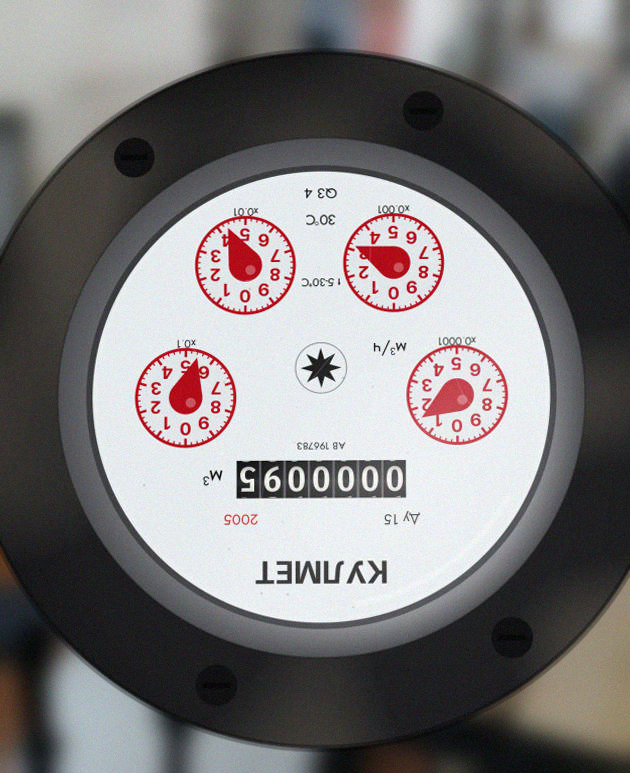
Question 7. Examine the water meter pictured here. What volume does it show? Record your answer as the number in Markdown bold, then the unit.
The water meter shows **95.5431** m³
